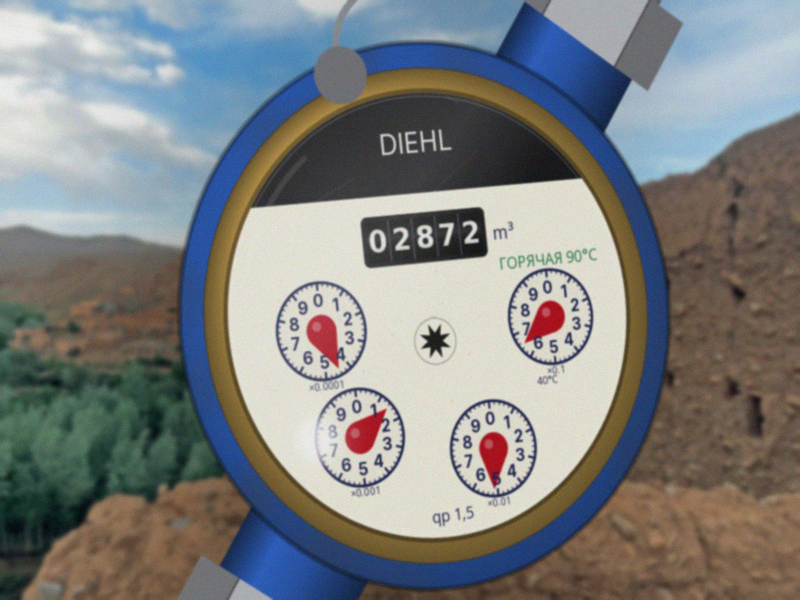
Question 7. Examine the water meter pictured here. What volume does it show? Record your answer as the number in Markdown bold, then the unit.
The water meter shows **2872.6514** m³
